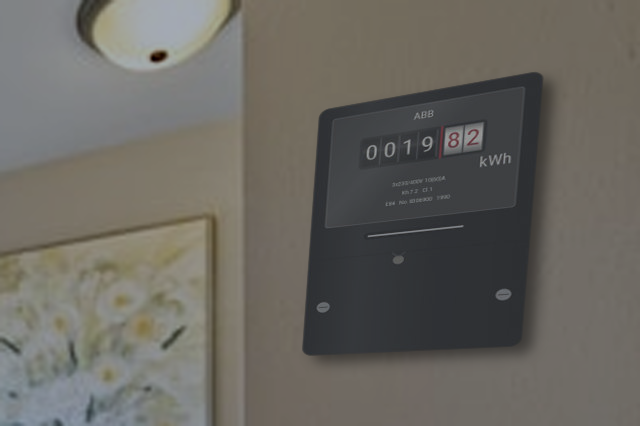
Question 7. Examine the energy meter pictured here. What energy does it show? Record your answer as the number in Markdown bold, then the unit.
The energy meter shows **19.82** kWh
